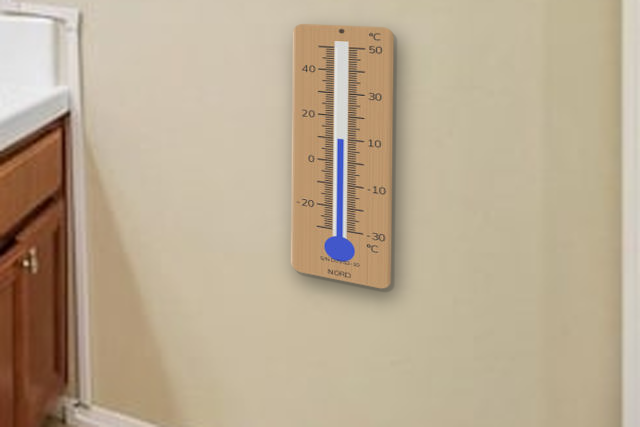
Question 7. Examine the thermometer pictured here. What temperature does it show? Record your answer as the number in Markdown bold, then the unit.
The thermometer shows **10** °C
